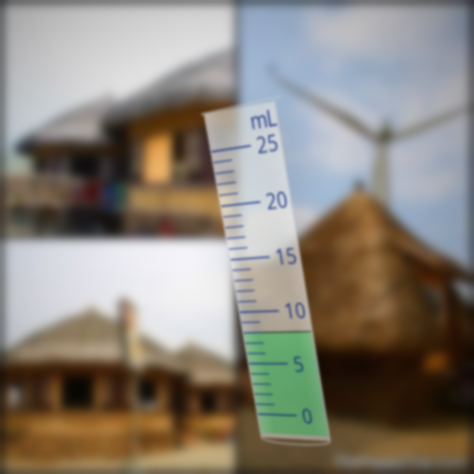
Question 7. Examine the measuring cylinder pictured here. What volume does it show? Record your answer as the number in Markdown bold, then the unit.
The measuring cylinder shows **8** mL
